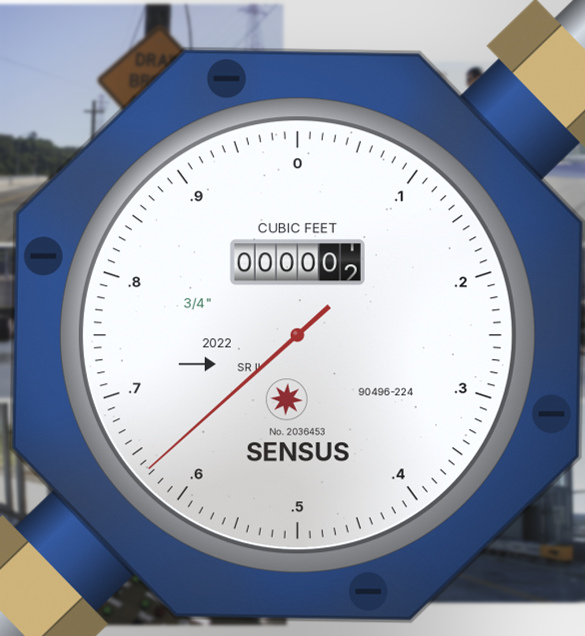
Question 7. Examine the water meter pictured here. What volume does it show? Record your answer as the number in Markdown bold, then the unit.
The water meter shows **1.63** ft³
